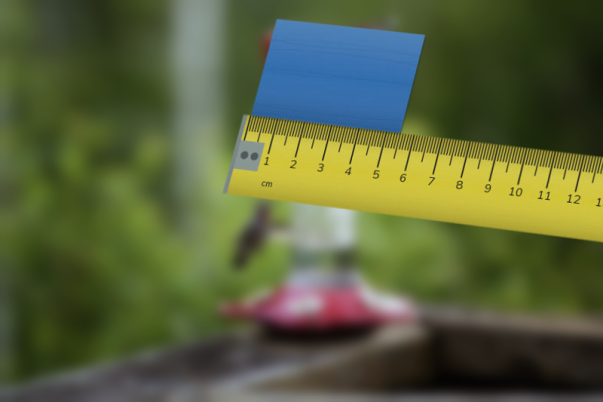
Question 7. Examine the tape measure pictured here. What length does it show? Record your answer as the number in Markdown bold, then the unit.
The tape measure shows **5.5** cm
